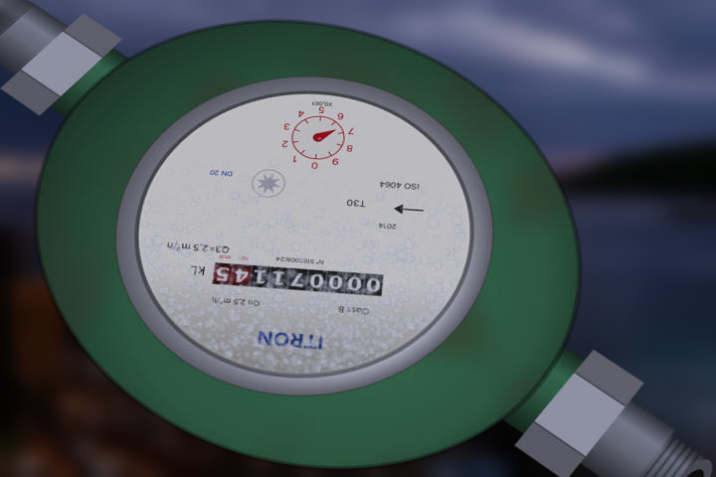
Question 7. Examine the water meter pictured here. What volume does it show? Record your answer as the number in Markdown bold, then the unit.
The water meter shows **711.456** kL
